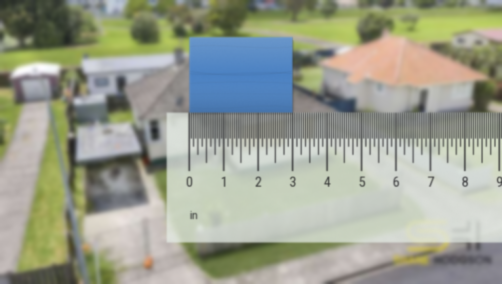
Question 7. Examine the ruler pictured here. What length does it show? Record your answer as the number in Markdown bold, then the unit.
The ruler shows **3** in
